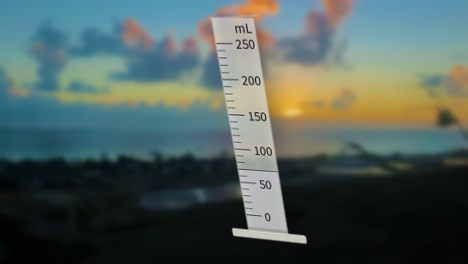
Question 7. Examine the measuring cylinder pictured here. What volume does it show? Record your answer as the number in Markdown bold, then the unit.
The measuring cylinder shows **70** mL
